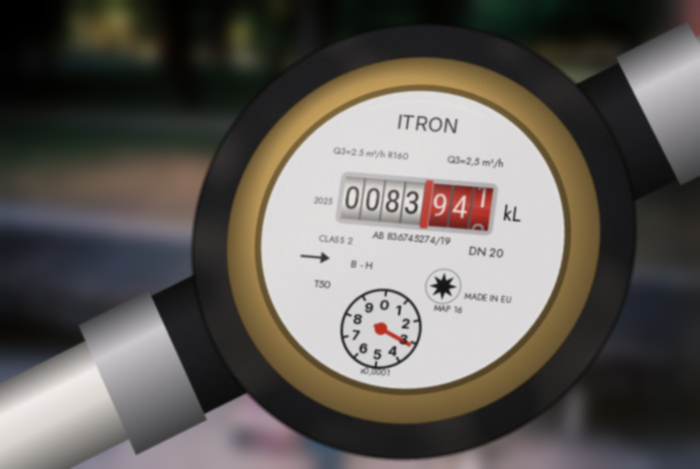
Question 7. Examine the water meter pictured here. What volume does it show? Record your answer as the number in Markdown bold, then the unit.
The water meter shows **83.9413** kL
